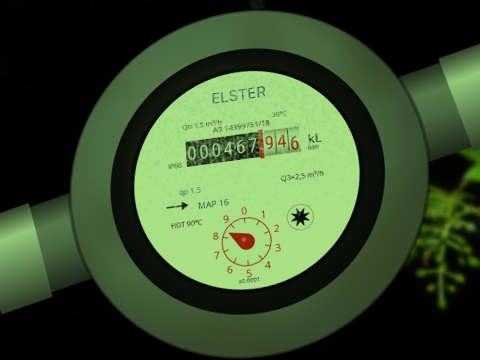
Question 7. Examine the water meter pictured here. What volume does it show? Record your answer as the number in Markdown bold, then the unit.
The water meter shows **467.9458** kL
